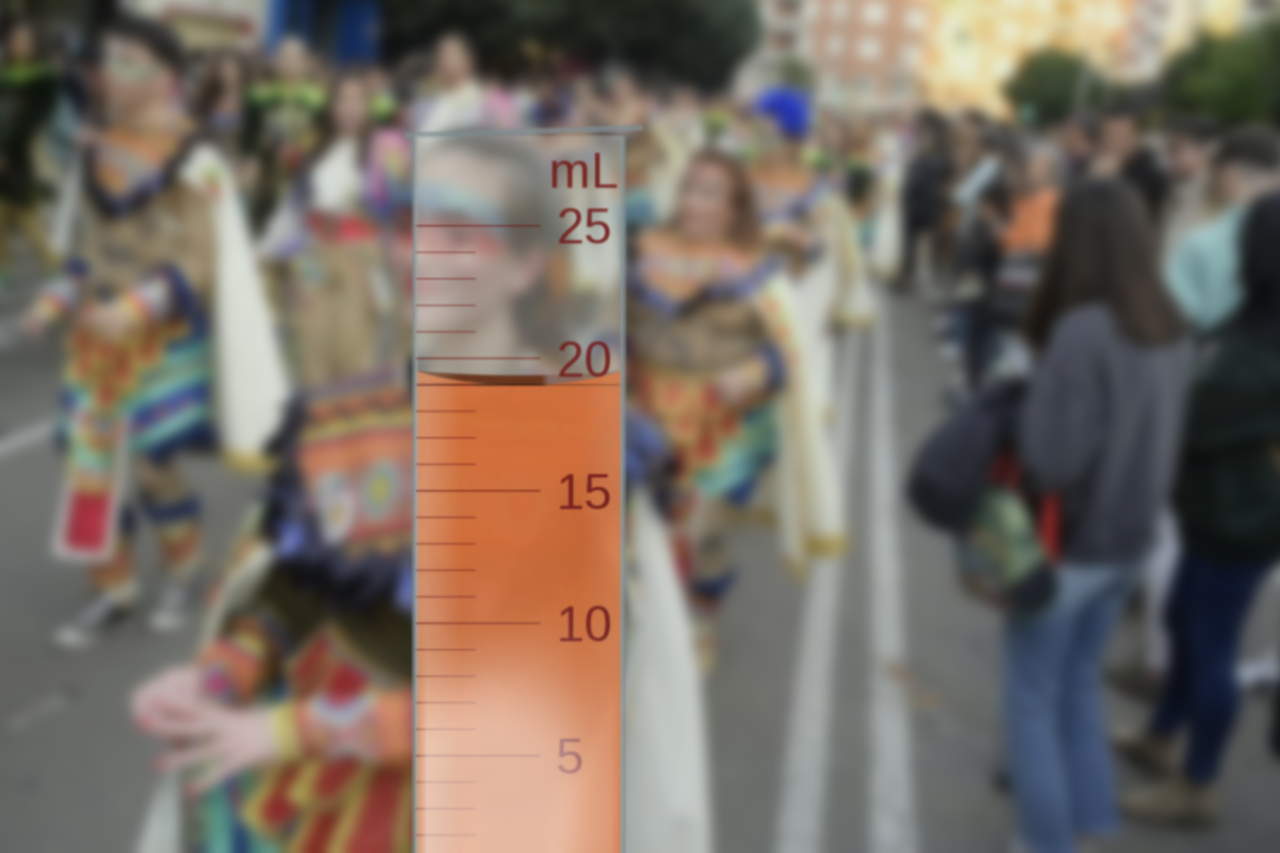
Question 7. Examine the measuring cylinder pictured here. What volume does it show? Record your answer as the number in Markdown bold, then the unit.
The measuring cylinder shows **19** mL
